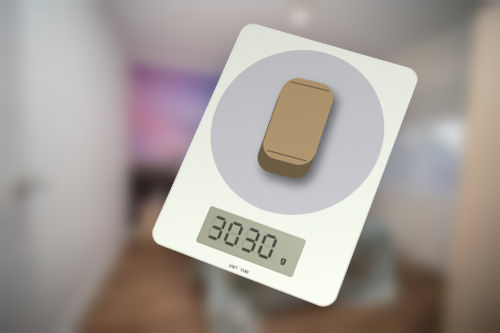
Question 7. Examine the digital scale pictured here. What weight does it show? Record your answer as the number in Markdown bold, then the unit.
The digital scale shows **3030** g
